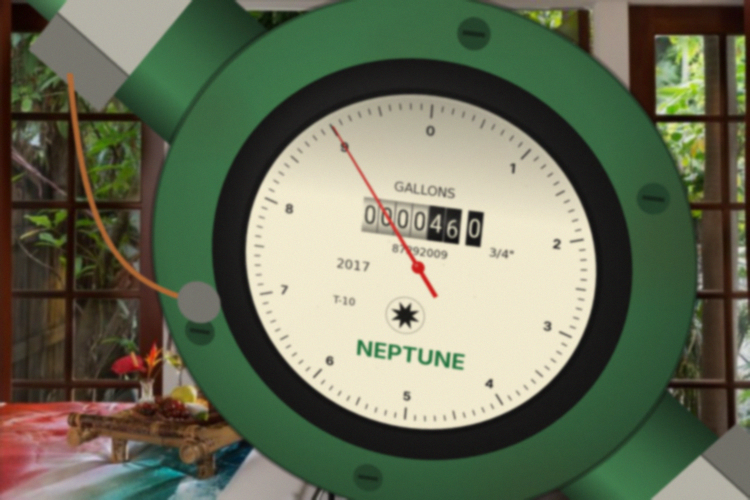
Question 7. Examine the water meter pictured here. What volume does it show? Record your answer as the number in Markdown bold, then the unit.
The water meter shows **459.0** gal
